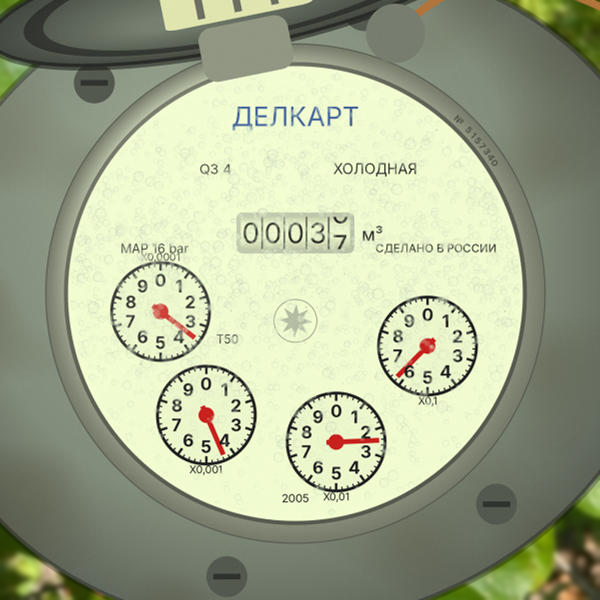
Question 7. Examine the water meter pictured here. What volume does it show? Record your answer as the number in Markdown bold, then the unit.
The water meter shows **36.6243** m³
